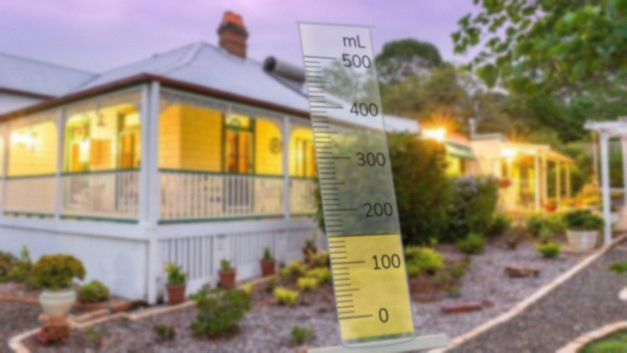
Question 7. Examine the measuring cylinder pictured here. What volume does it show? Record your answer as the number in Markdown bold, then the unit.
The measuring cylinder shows **150** mL
